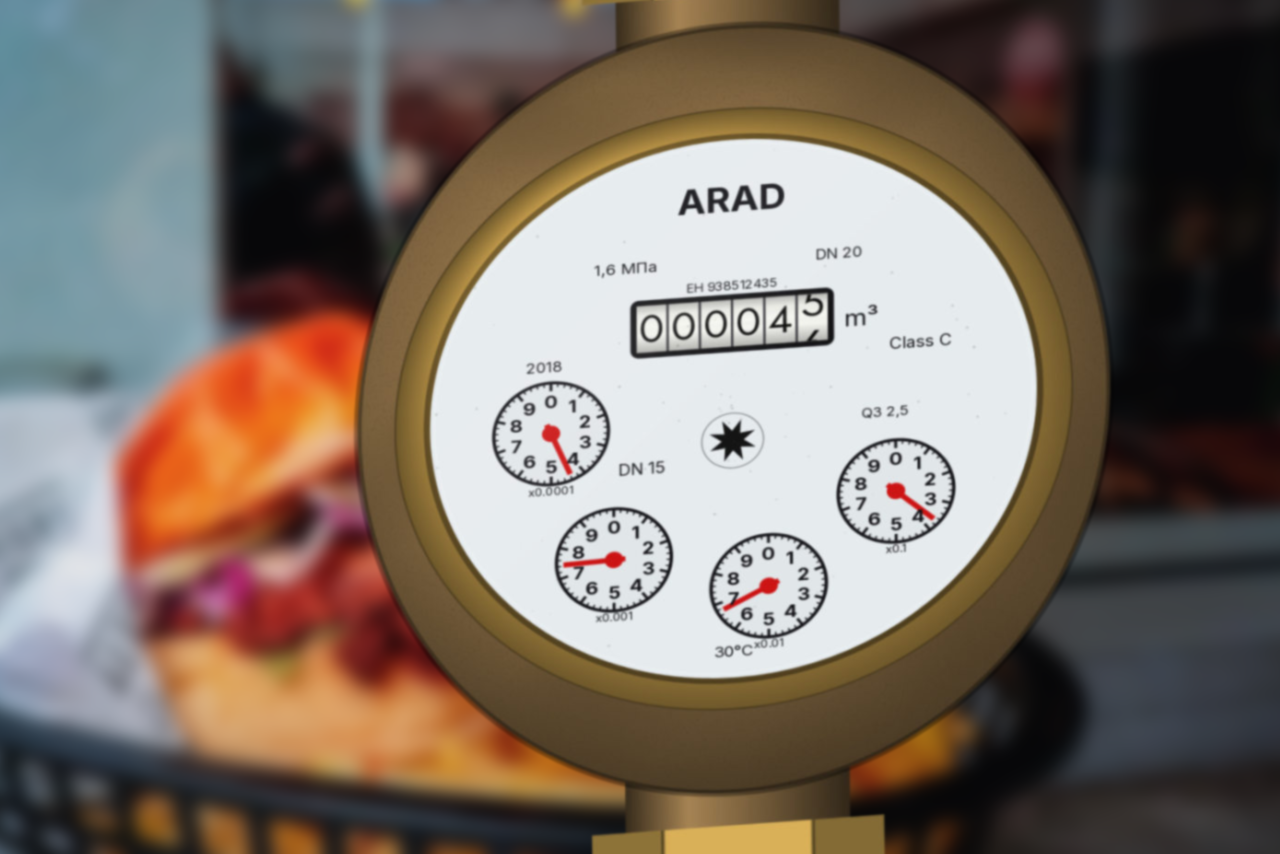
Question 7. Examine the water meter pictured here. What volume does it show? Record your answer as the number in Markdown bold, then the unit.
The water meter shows **45.3674** m³
